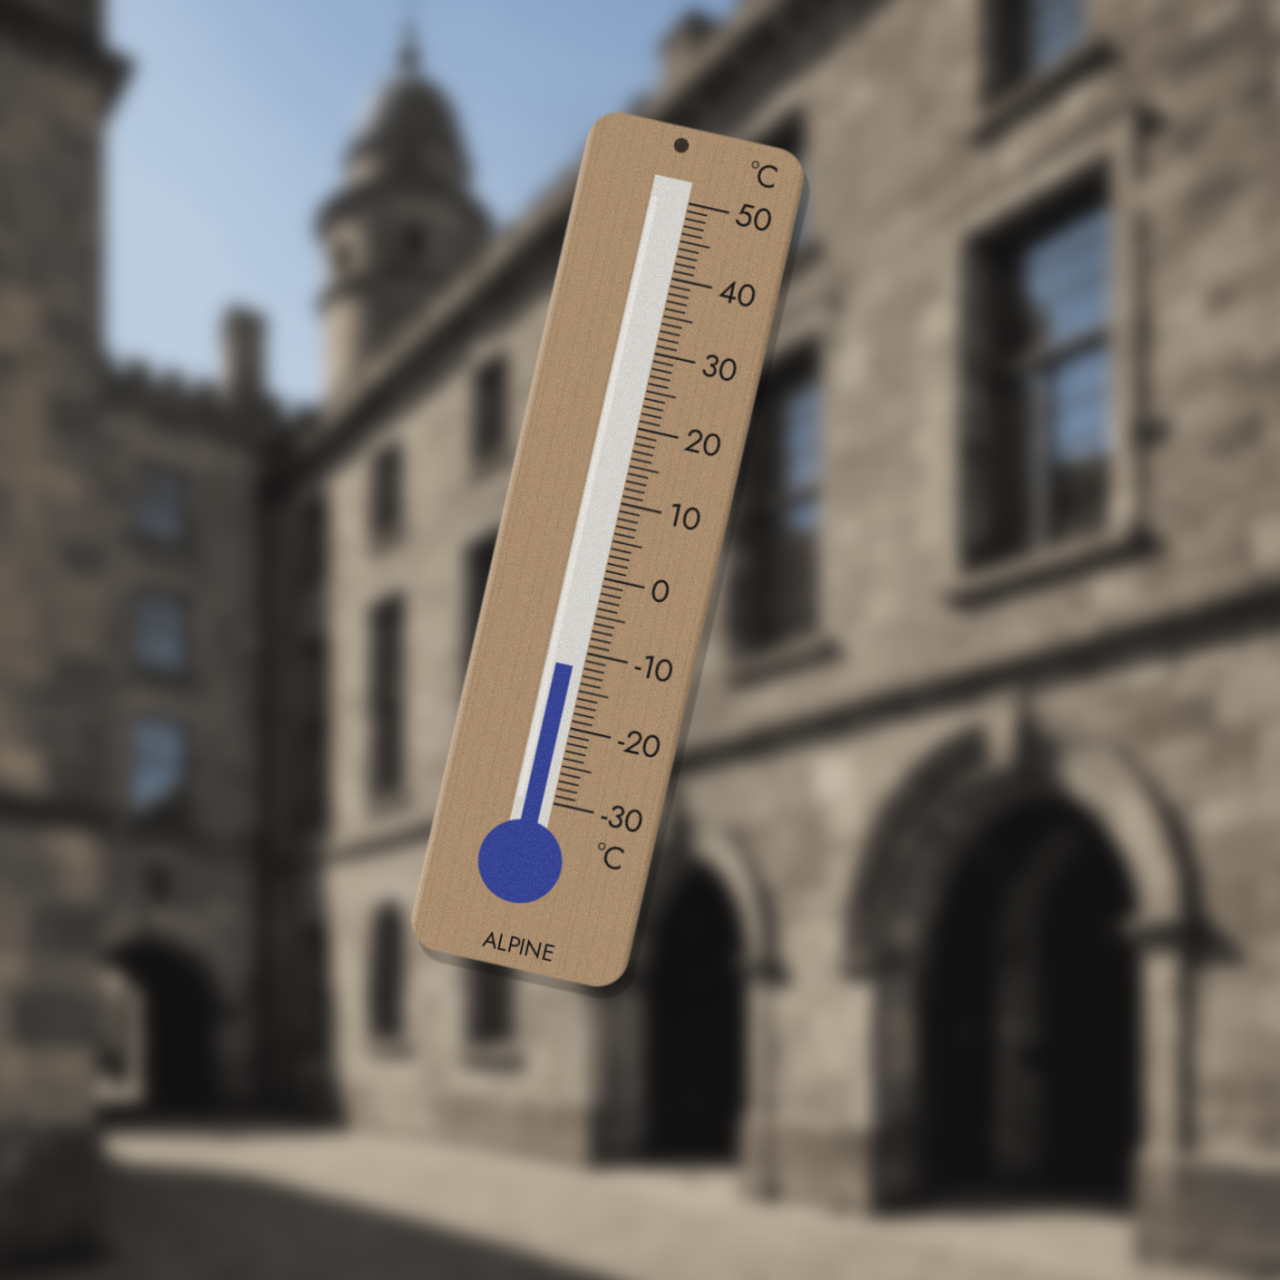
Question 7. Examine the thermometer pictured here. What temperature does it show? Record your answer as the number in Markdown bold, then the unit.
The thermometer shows **-12** °C
